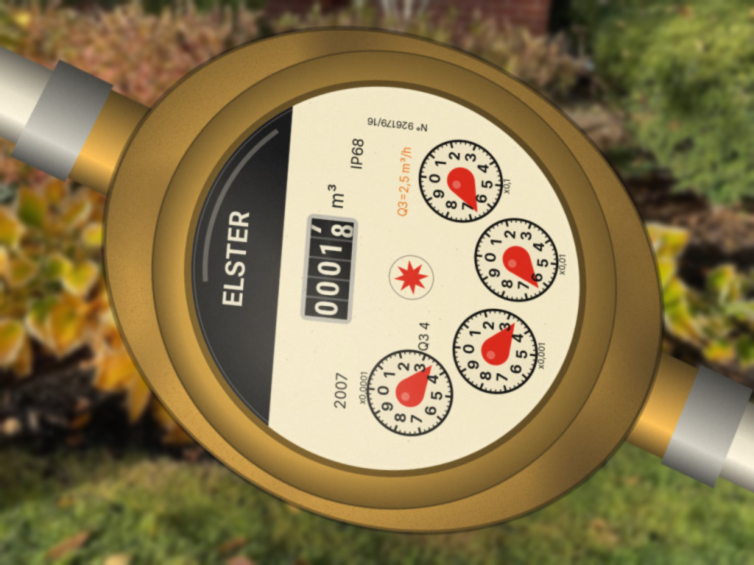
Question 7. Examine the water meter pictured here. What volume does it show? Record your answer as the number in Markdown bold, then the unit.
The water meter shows **17.6633** m³
